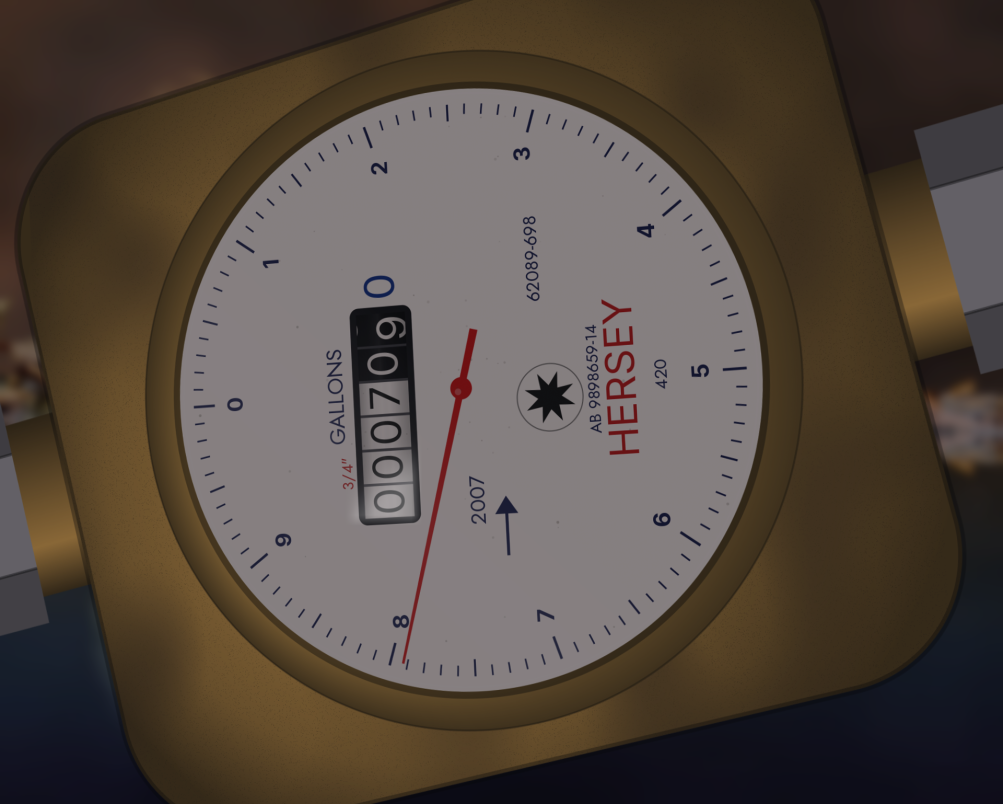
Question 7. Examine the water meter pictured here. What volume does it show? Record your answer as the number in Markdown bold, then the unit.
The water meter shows **7087.9** gal
